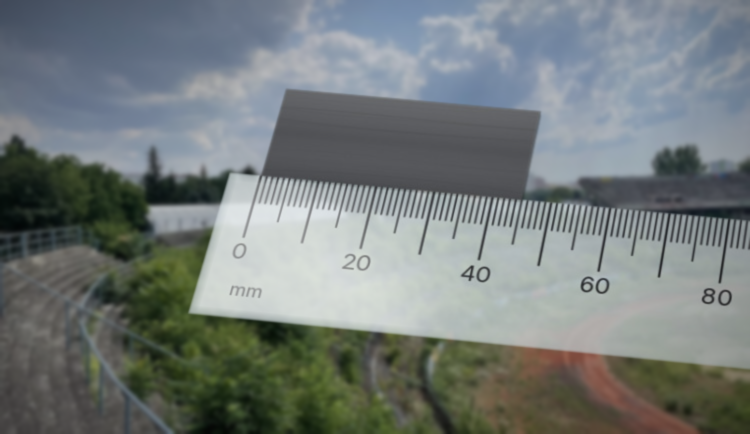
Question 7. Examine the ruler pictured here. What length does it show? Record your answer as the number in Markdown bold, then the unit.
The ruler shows **45** mm
